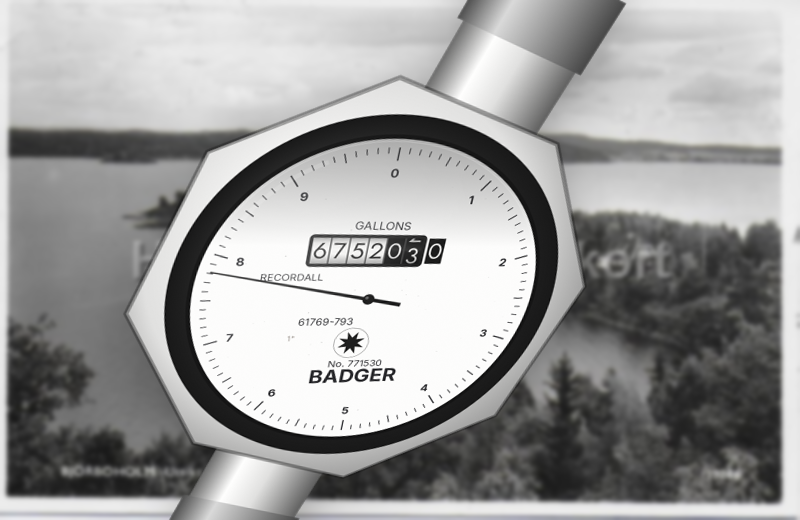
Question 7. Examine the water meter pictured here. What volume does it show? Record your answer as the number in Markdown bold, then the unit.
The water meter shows **6752027.8** gal
